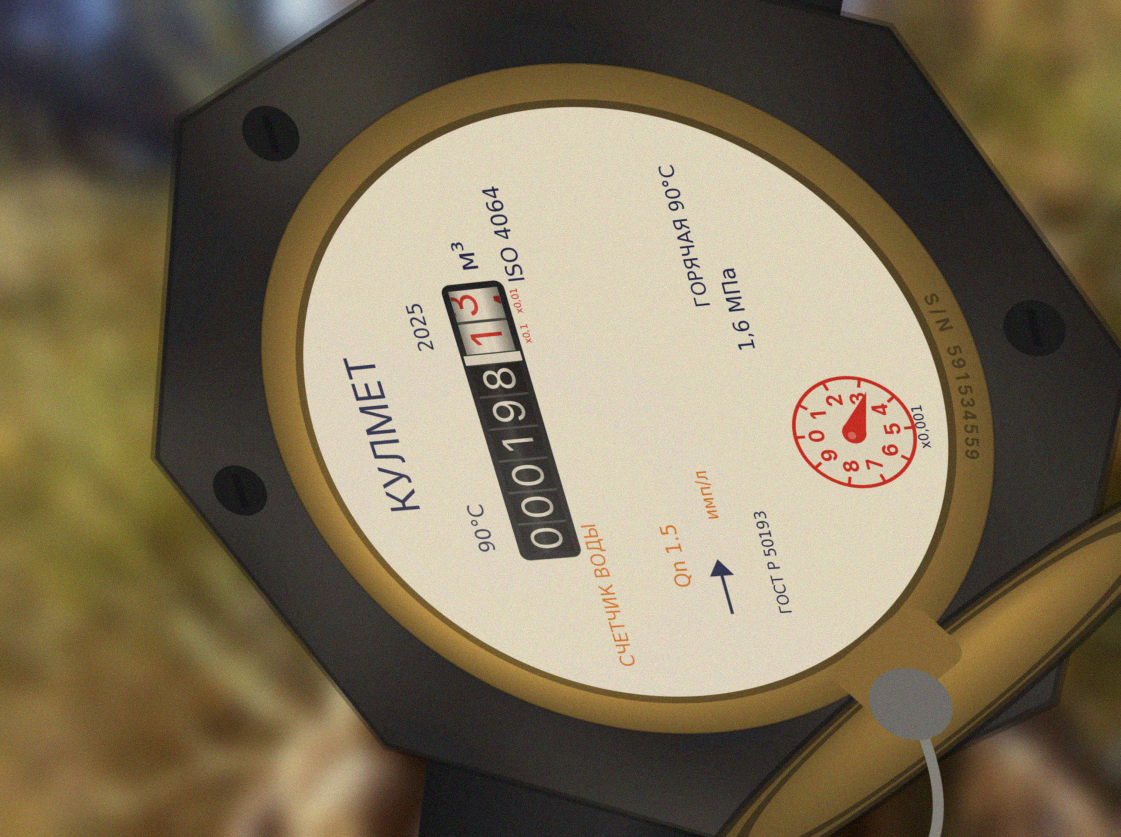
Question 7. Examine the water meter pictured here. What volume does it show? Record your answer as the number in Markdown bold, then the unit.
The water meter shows **198.133** m³
